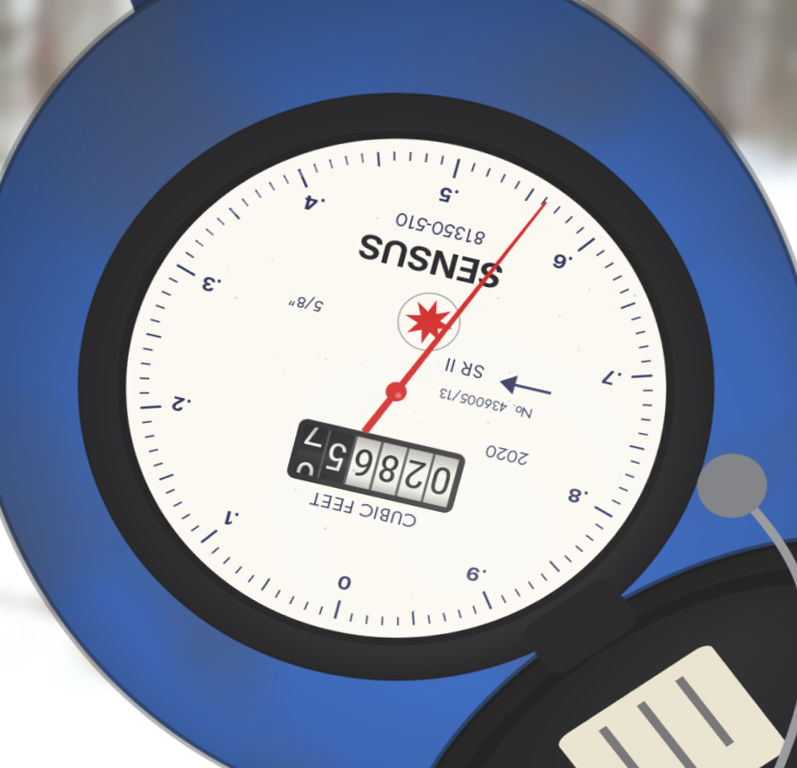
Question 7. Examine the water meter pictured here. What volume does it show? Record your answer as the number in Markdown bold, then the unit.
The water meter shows **28656.56** ft³
